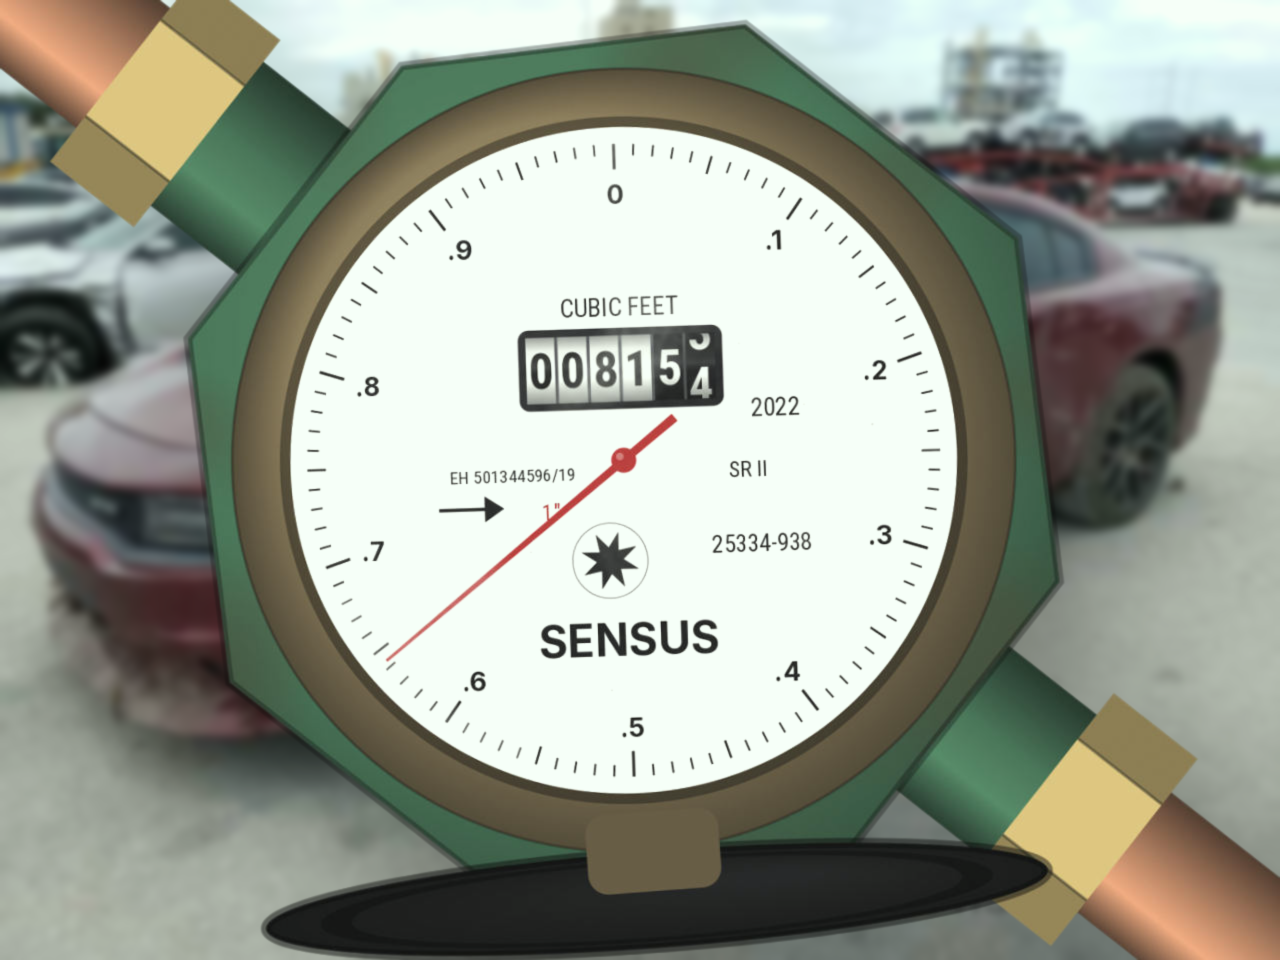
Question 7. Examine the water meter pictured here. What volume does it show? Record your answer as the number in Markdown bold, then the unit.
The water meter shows **8153.64** ft³
